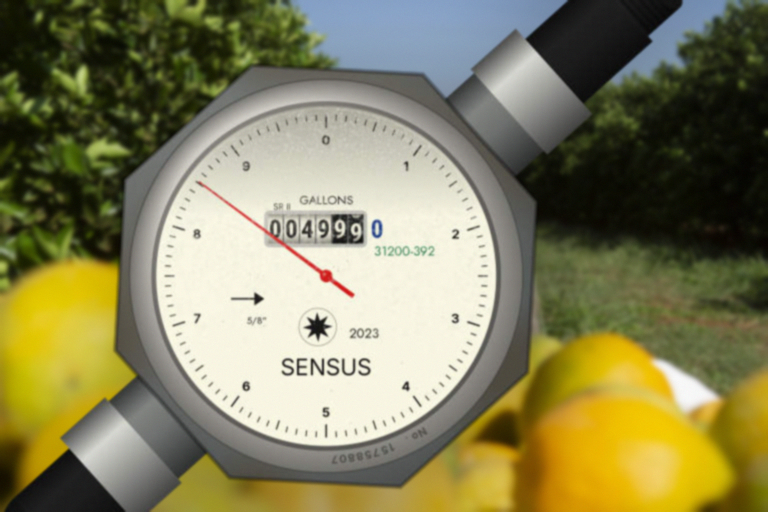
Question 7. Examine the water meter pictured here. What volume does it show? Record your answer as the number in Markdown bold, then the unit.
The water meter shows **49988.5** gal
